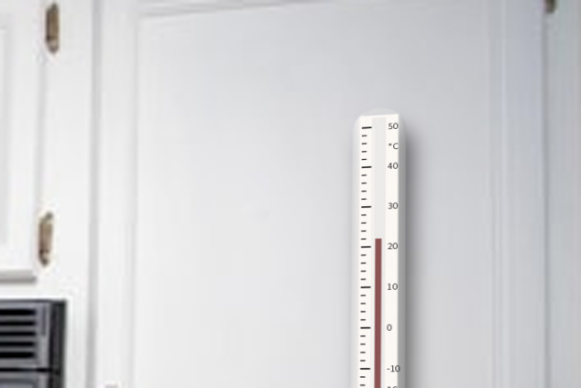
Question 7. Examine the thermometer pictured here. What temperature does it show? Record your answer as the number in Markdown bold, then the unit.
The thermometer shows **22** °C
